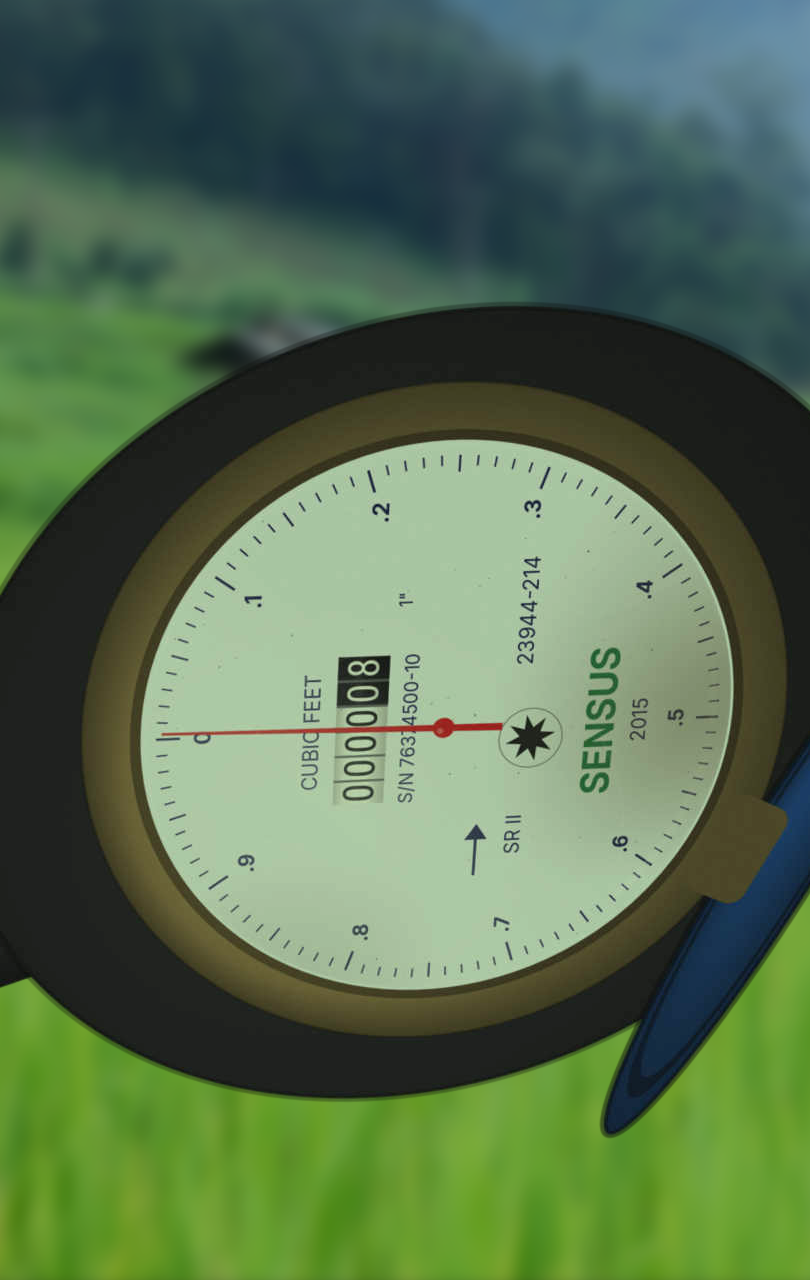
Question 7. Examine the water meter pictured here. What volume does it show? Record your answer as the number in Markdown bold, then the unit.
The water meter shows **8.00** ft³
